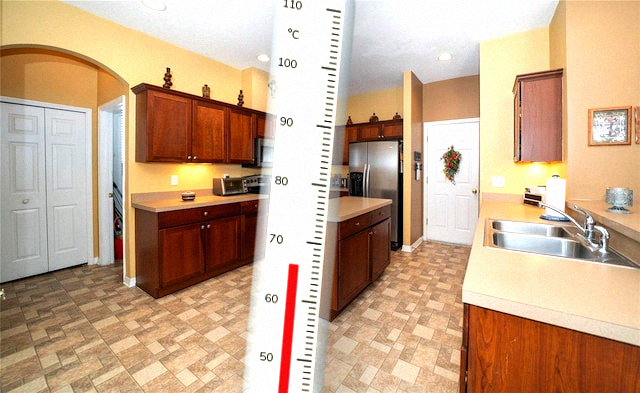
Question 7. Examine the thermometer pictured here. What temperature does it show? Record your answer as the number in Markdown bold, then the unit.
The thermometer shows **66** °C
